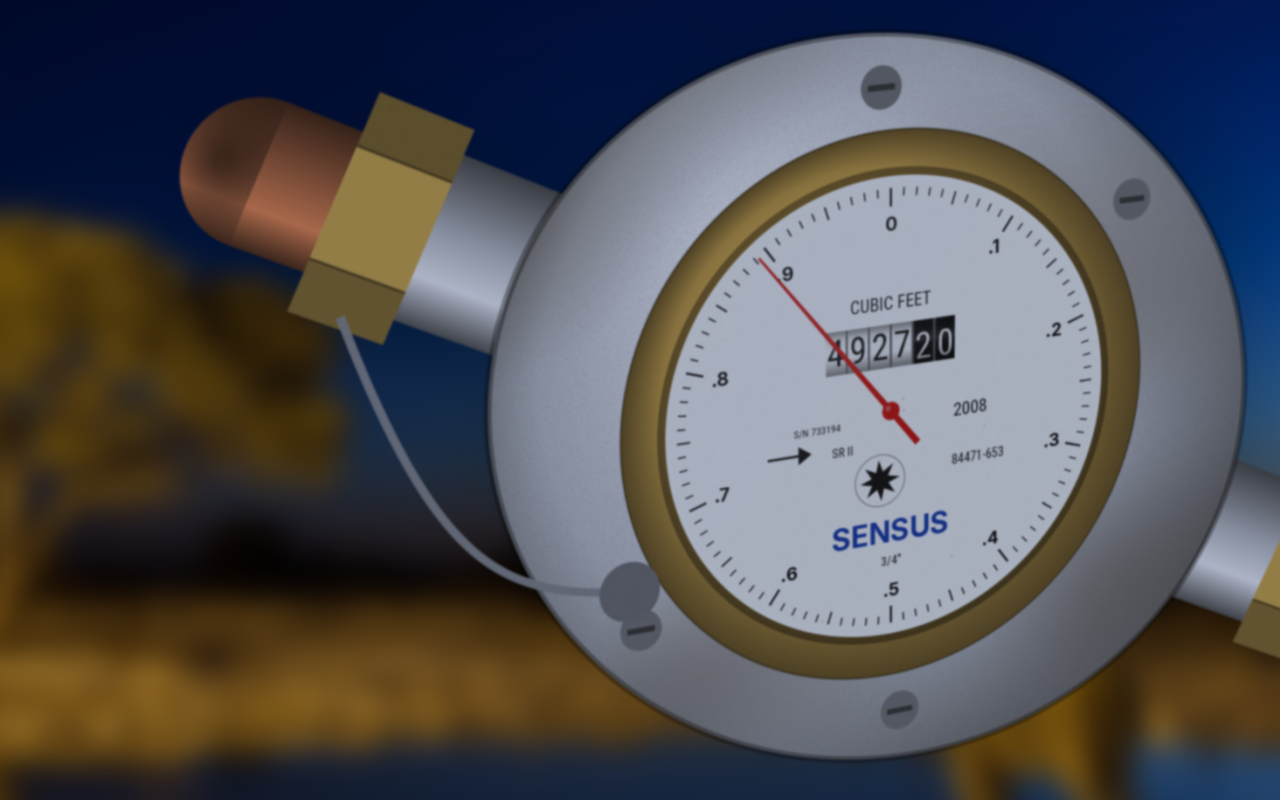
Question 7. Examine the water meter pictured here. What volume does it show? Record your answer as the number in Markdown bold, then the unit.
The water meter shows **492719.89** ft³
